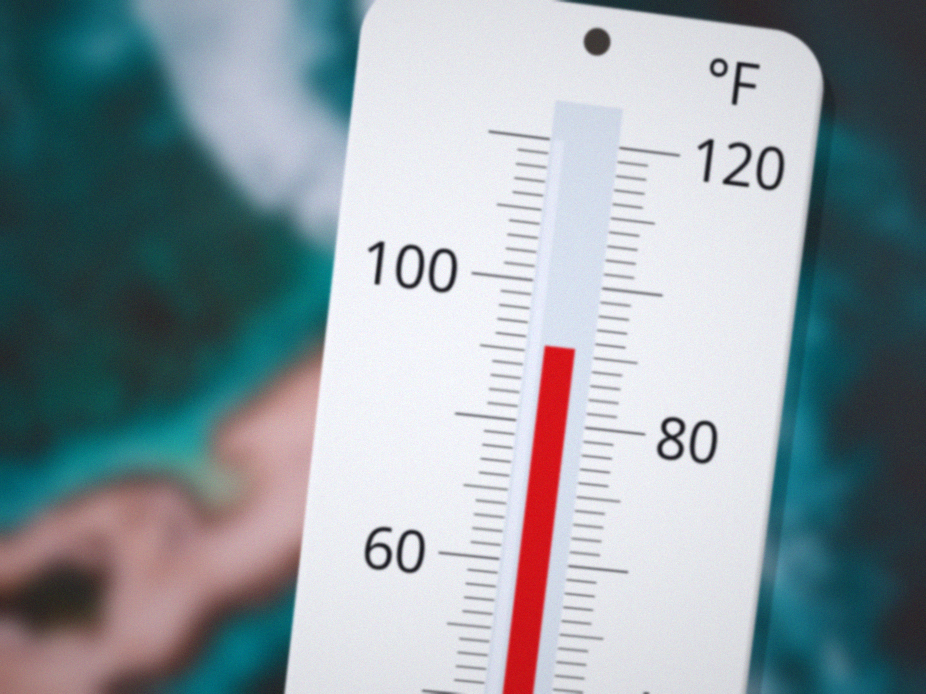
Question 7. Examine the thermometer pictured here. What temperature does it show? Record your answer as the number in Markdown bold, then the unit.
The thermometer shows **91** °F
